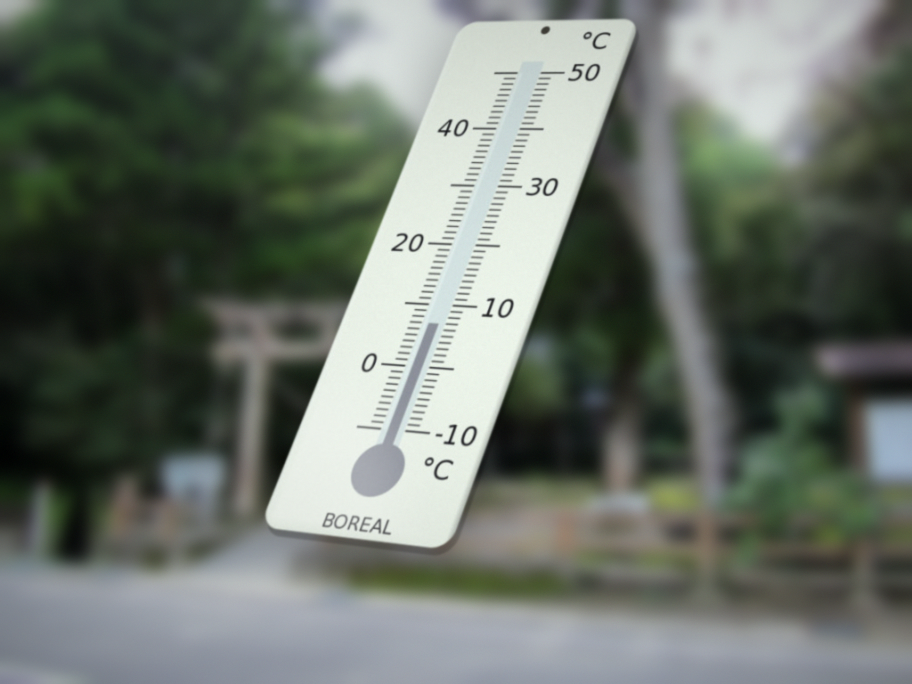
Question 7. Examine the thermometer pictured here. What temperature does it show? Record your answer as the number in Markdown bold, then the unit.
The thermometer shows **7** °C
